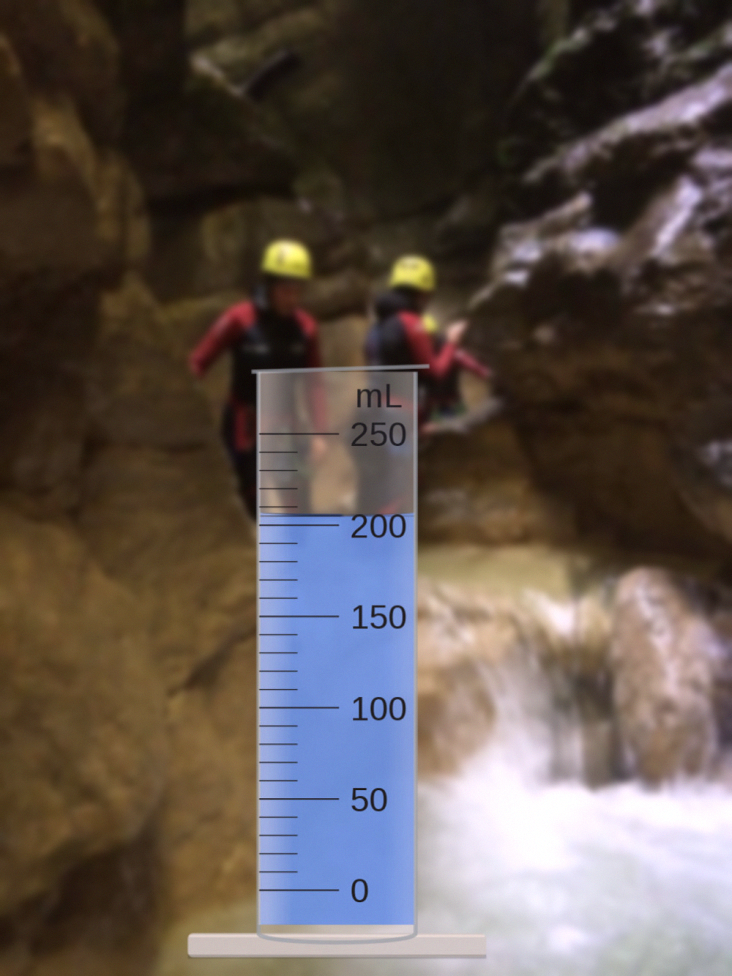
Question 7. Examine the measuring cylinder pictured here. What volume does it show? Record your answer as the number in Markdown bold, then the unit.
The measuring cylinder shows **205** mL
